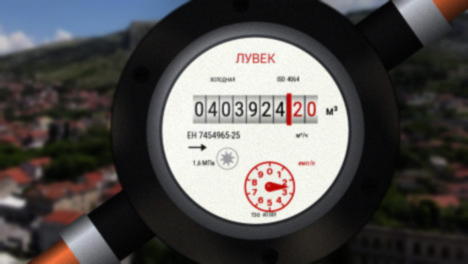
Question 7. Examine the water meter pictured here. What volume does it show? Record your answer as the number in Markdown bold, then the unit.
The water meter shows **403924.202** m³
